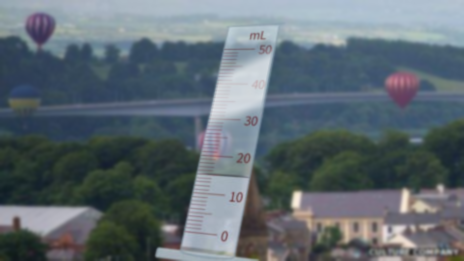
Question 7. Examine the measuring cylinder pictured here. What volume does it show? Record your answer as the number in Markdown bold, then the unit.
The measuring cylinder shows **15** mL
